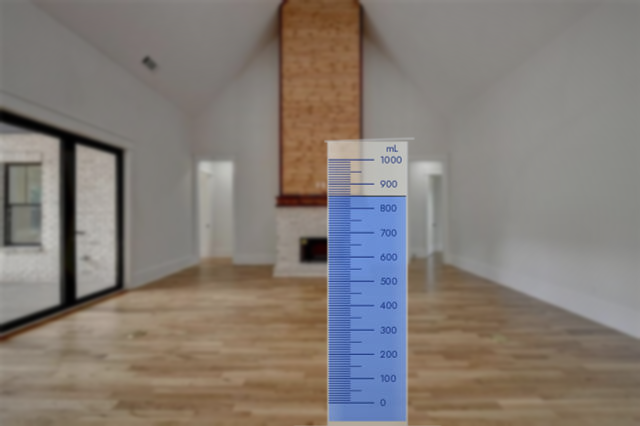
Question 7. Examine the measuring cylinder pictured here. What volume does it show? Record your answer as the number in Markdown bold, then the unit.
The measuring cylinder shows **850** mL
